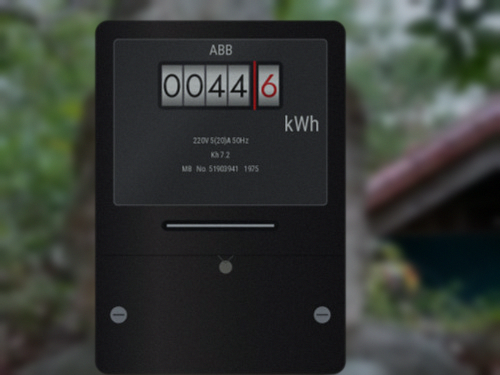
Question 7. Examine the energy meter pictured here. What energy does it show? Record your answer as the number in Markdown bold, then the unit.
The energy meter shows **44.6** kWh
